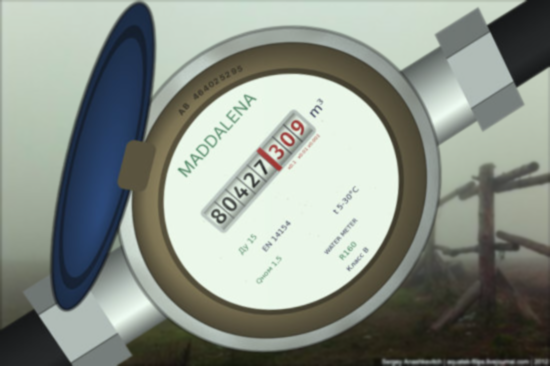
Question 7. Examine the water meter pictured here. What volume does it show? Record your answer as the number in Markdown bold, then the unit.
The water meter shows **80427.309** m³
